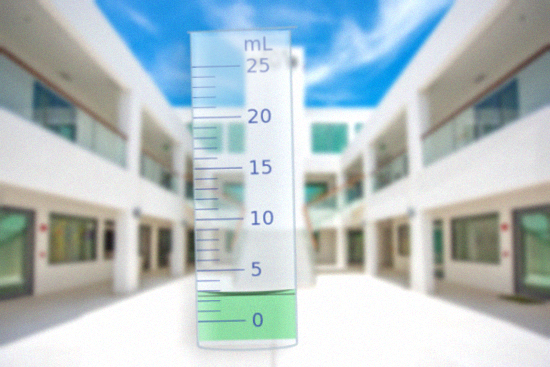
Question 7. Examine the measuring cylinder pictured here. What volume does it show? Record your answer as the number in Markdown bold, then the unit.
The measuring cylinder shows **2.5** mL
